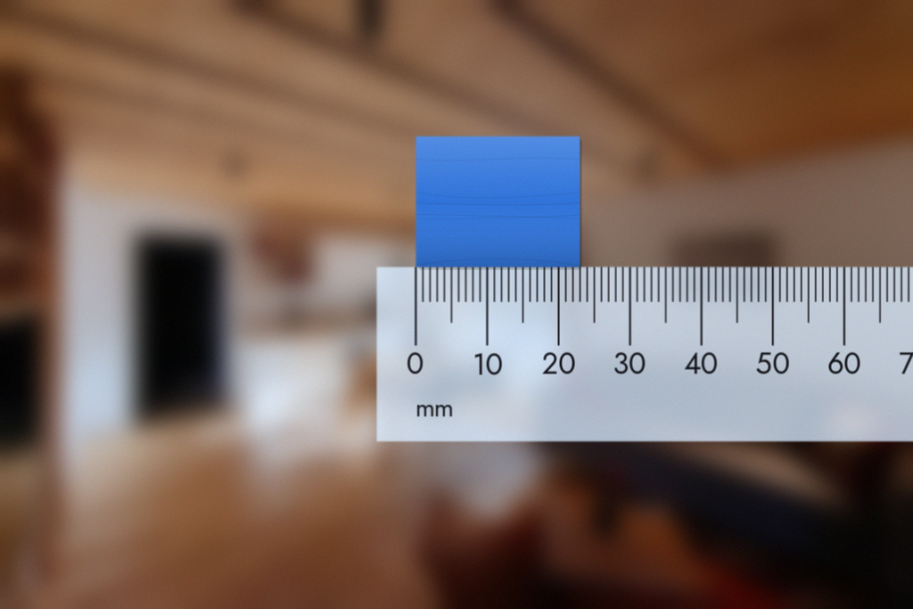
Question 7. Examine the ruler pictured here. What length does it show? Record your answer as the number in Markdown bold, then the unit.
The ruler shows **23** mm
